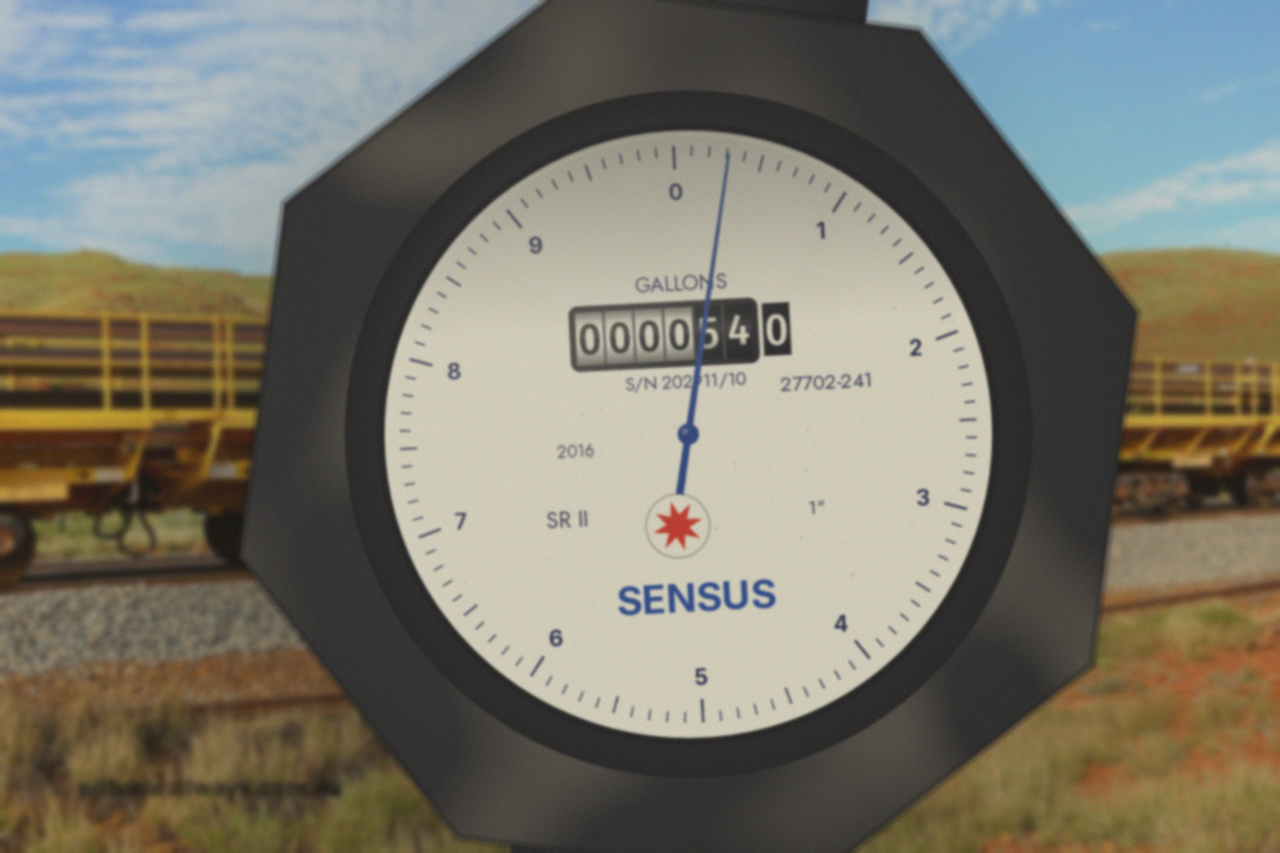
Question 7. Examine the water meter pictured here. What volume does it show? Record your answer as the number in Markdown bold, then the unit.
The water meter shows **540.3** gal
